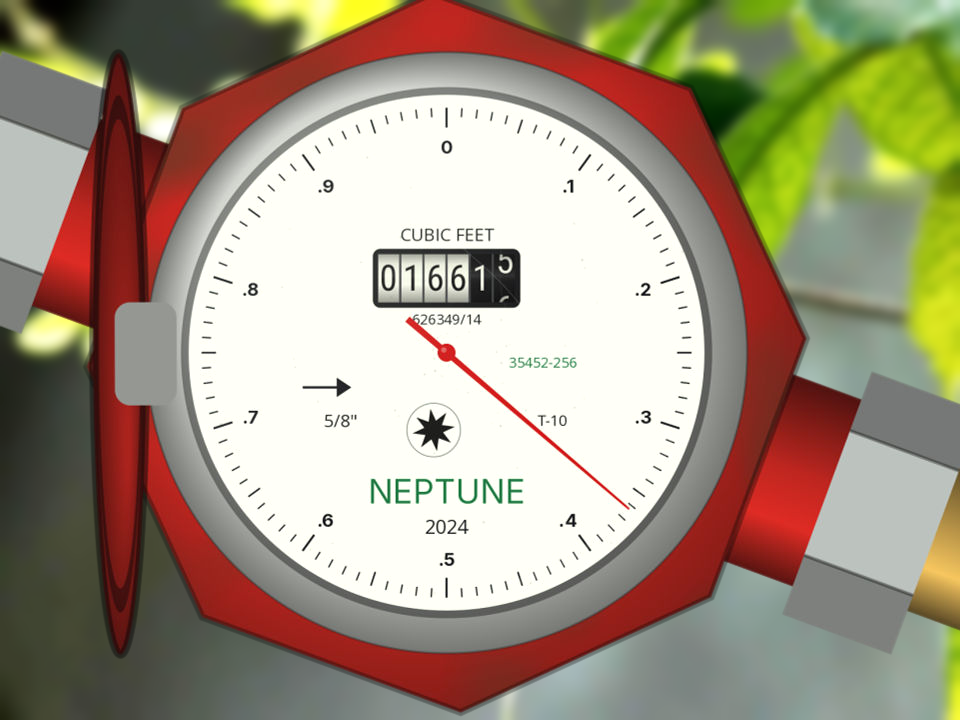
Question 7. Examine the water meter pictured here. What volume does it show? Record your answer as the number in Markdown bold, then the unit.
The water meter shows **16615.36** ft³
